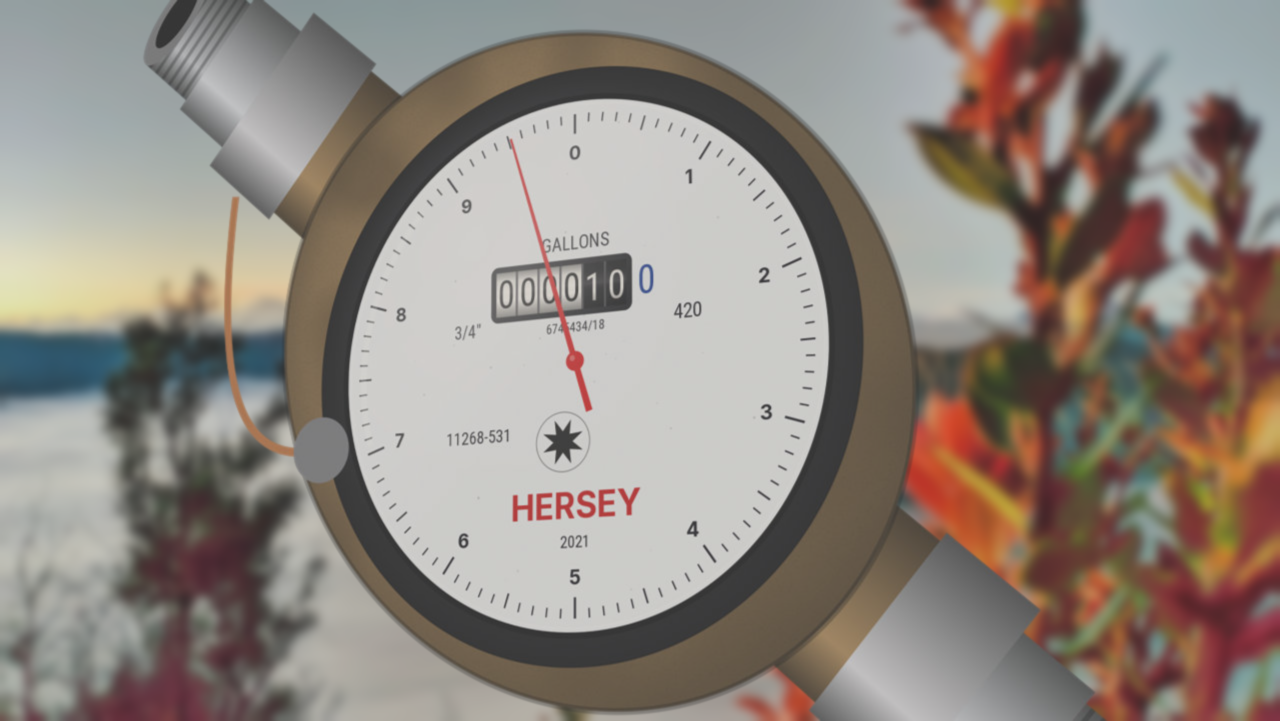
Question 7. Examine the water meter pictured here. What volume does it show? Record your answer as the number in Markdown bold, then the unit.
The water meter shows **99.5** gal
